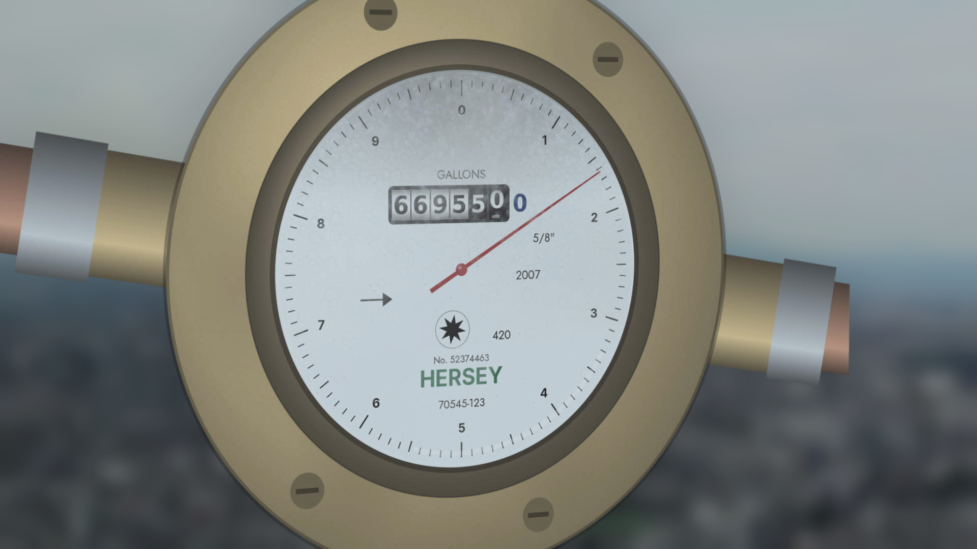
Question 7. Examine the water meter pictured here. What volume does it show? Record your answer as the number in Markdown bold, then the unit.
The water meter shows **6695501.6** gal
